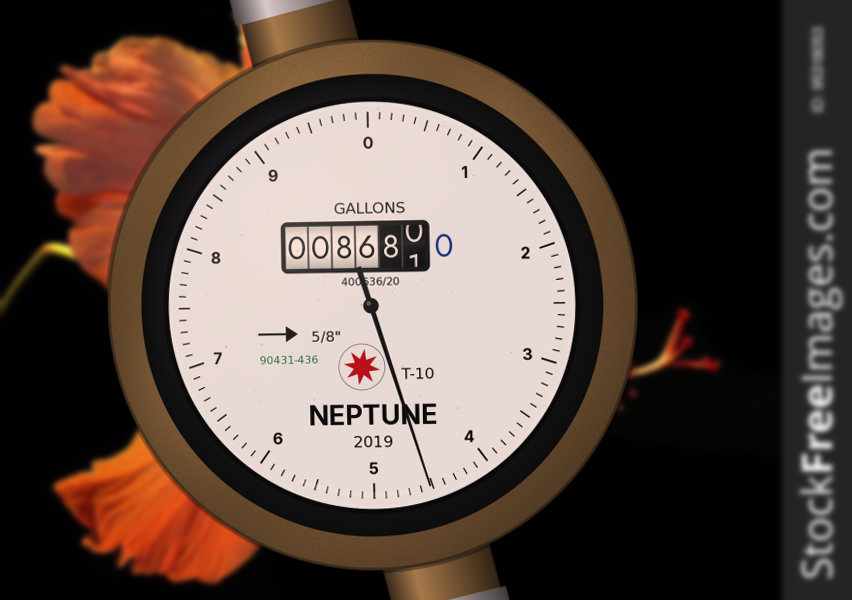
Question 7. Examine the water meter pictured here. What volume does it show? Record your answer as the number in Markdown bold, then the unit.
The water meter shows **86804.5** gal
